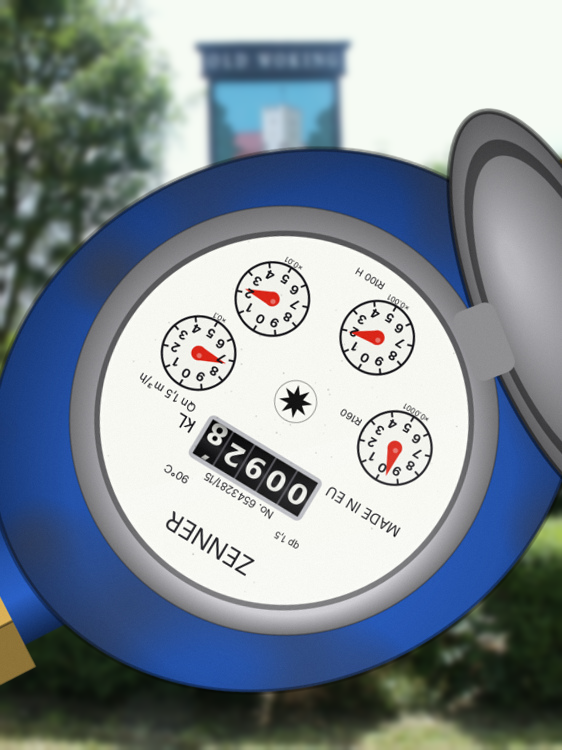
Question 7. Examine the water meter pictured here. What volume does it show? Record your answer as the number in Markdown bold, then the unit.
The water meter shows **927.7219** kL
